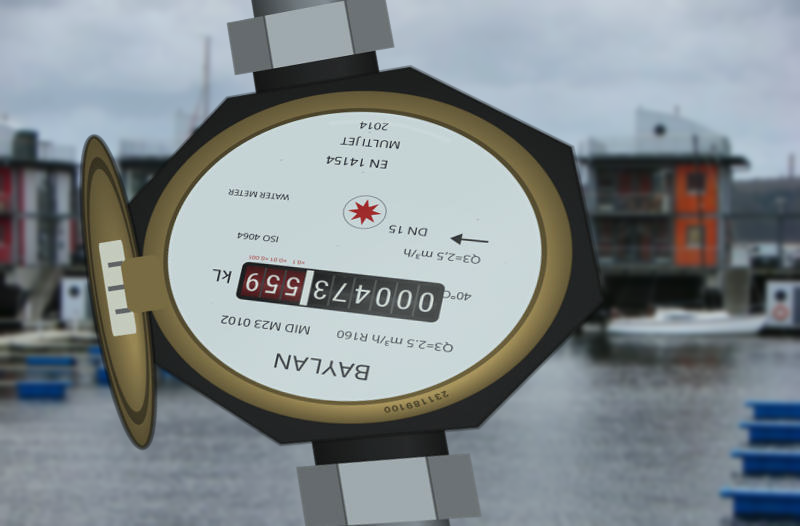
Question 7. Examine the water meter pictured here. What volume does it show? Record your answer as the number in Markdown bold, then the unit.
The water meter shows **473.559** kL
